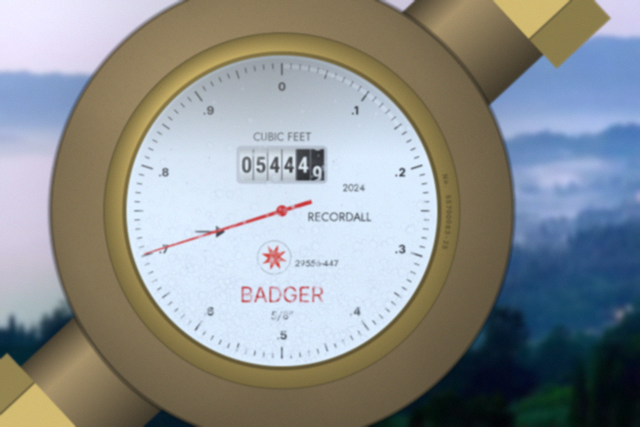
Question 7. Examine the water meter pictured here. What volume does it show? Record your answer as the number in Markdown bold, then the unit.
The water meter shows **54448.70** ft³
